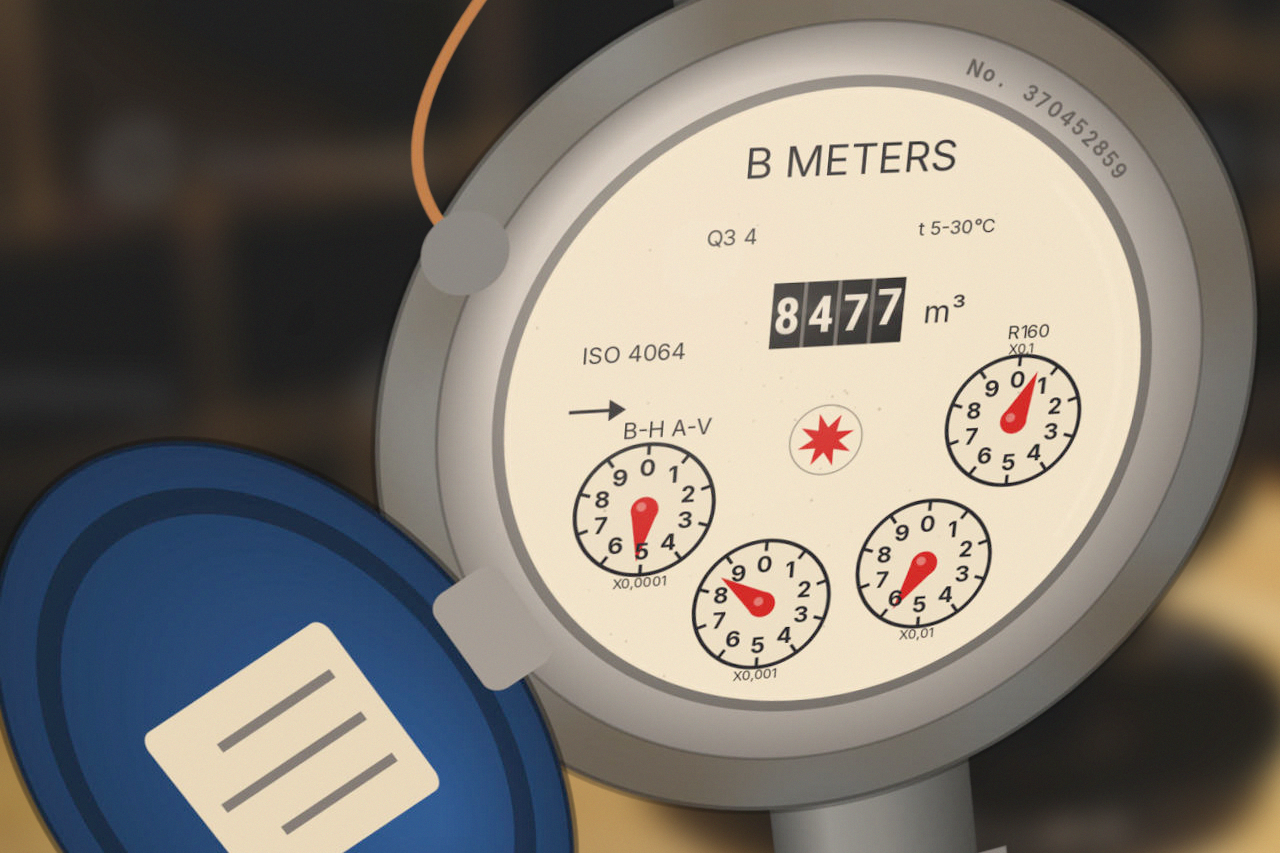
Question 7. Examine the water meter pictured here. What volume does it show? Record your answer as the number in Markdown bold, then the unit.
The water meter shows **8477.0585** m³
